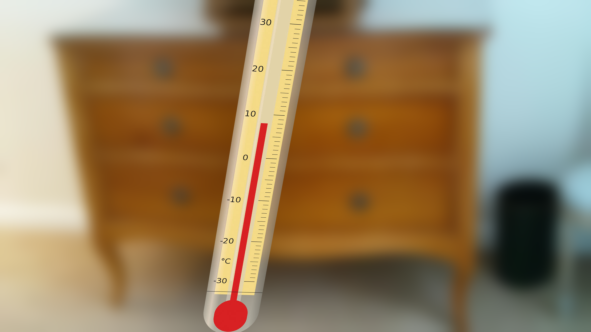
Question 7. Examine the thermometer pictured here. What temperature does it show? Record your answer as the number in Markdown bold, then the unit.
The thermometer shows **8** °C
